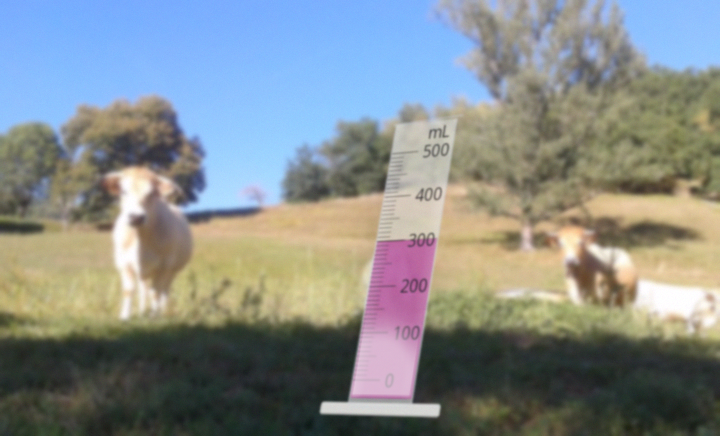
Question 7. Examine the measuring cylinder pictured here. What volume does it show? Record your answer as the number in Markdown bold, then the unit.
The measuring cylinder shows **300** mL
